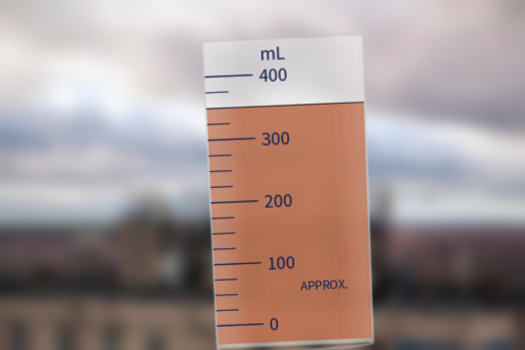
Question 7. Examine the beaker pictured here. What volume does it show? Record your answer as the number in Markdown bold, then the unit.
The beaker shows **350** mL
